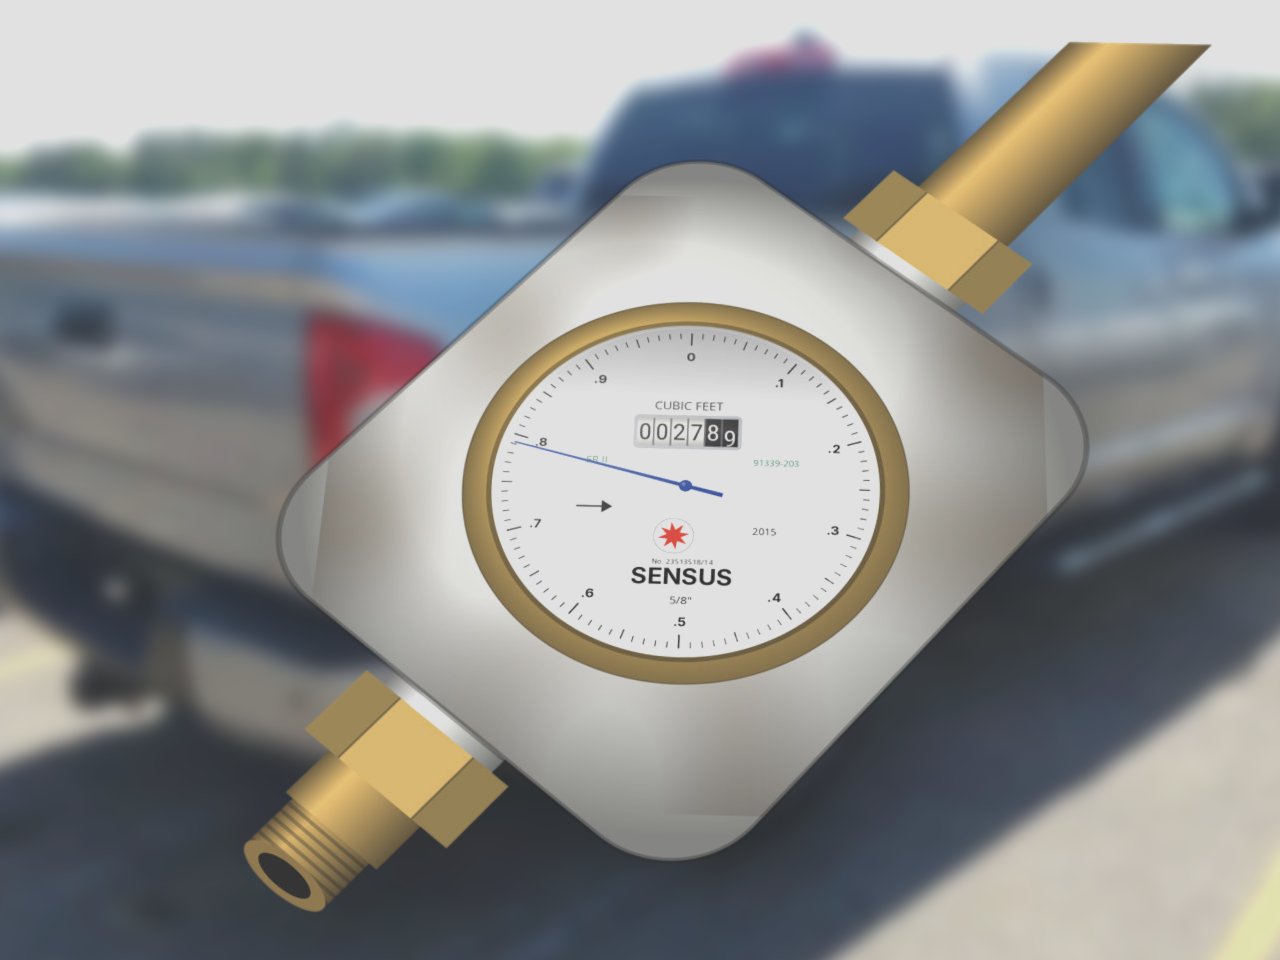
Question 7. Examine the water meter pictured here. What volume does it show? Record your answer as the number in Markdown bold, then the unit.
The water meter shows **2788.79** ft³
